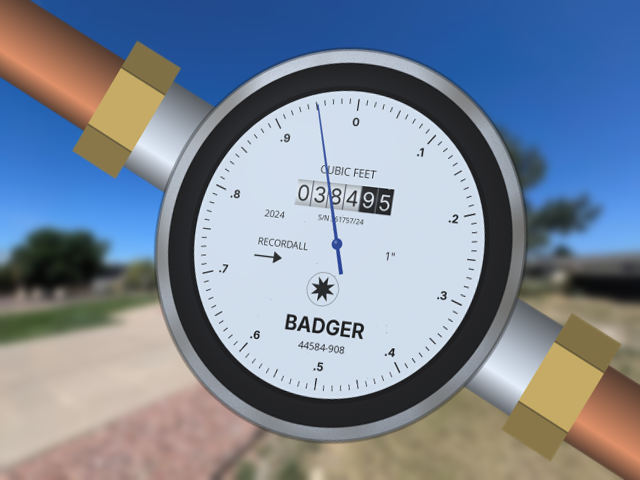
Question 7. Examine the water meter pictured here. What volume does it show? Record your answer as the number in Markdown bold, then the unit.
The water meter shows **38494.95** ft³
